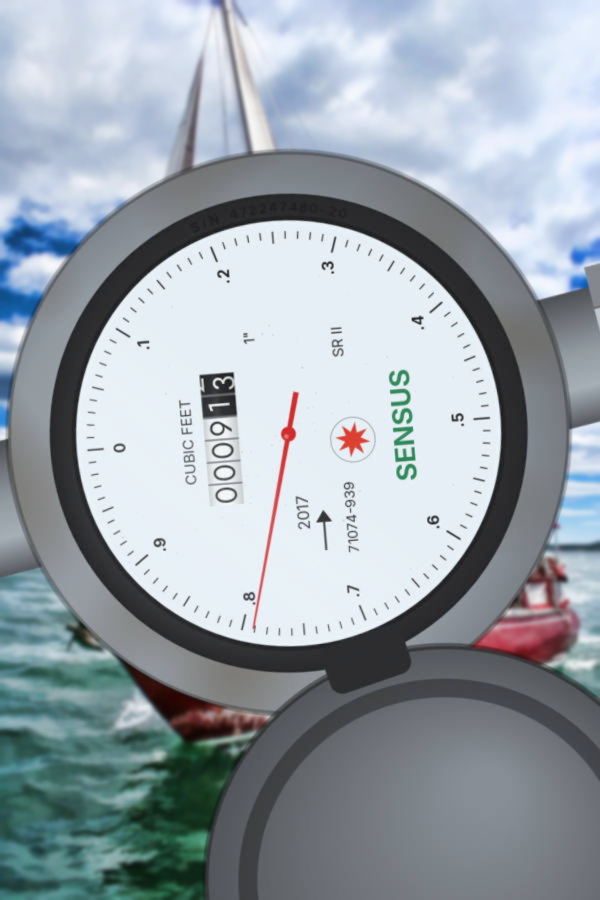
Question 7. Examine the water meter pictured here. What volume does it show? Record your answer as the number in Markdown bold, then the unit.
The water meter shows **912.79** ft³
